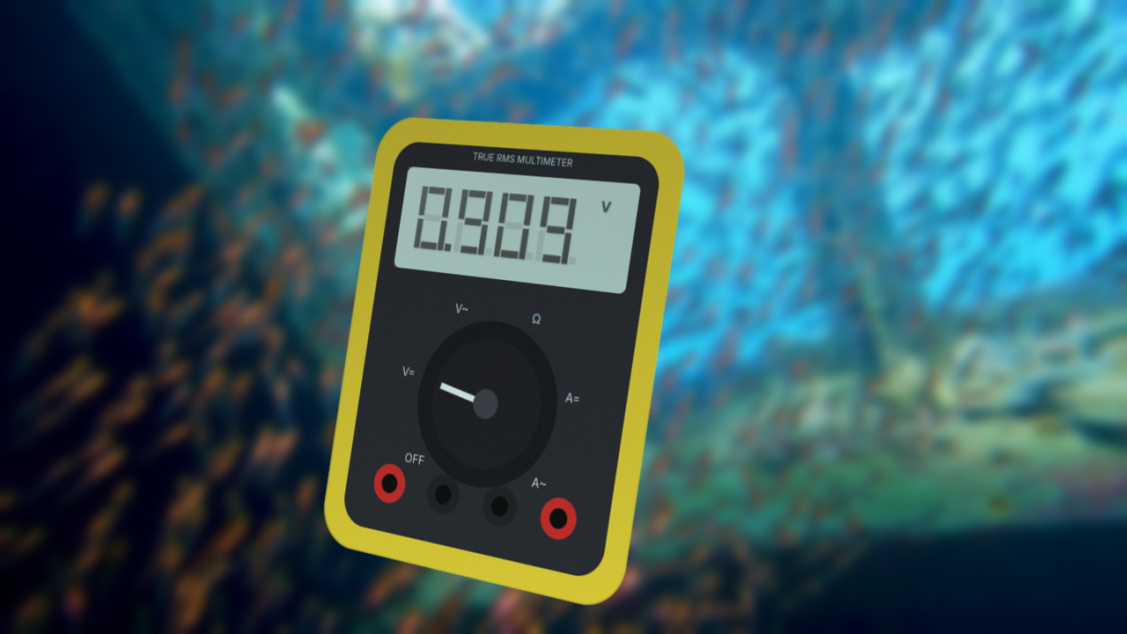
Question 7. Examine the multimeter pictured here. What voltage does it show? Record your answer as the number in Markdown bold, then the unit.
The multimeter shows **0.909** V
